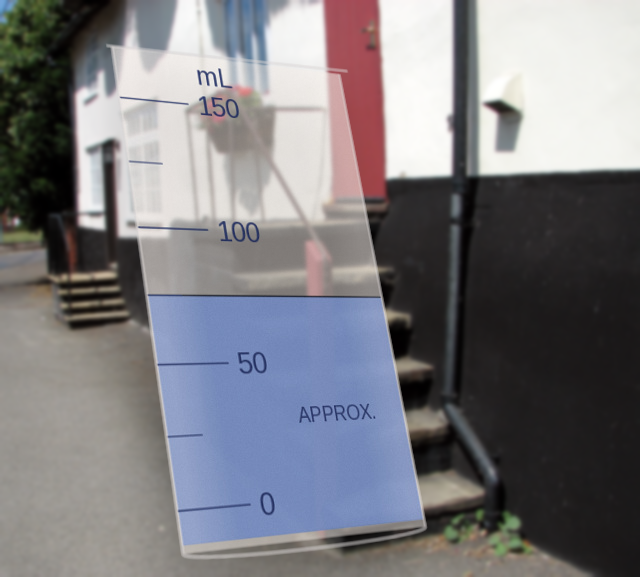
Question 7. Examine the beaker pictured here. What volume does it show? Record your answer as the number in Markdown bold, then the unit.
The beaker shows **75** mL
